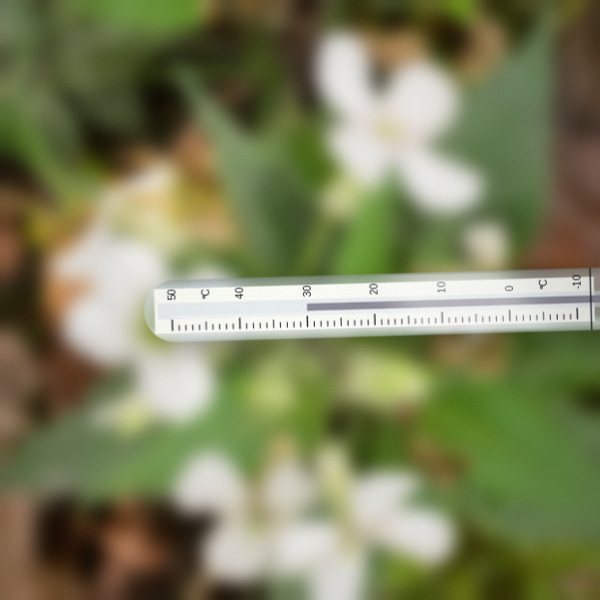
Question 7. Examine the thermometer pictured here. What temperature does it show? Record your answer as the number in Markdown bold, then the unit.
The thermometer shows **30** °C
